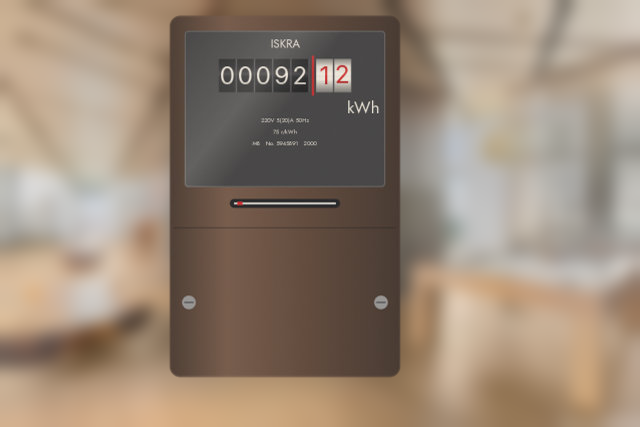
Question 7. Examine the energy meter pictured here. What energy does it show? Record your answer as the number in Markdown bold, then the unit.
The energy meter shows **92.12** kWh
